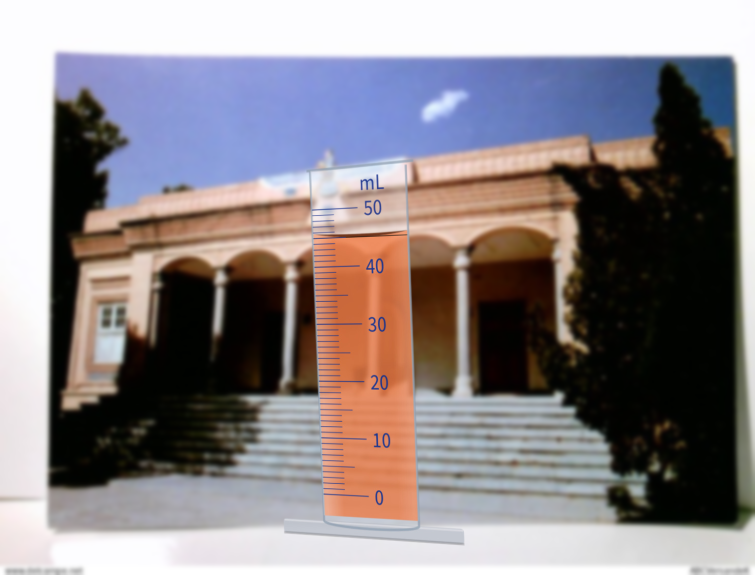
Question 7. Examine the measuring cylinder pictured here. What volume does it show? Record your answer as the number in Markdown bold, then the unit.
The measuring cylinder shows **45** mL
